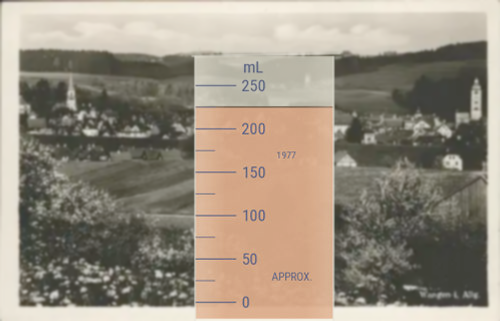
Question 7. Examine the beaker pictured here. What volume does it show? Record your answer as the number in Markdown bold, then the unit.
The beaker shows **225** mL
